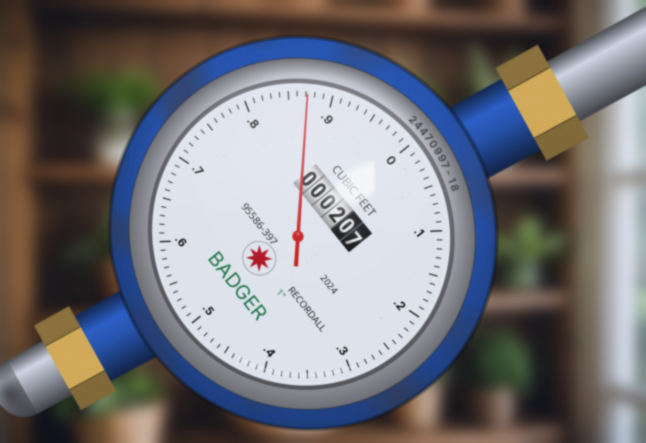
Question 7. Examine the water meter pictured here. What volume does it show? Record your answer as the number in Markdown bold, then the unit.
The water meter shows **206.87** ft³
